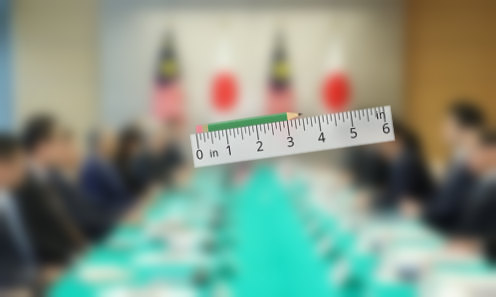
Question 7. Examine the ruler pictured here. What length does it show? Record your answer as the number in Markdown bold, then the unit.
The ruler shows **3.5** in
